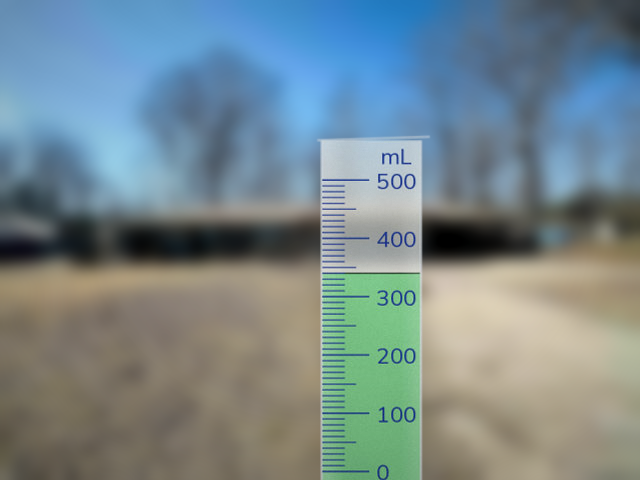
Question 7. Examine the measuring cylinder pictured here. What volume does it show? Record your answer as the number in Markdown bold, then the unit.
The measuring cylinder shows **340** mL
